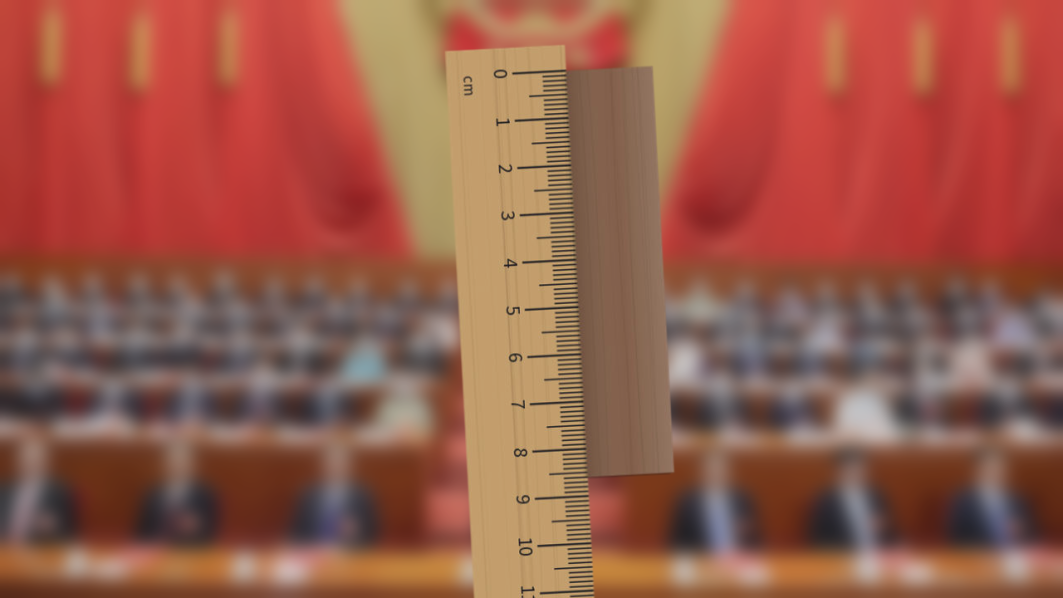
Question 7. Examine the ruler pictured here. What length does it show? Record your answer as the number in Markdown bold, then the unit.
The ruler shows **8.6** cm
